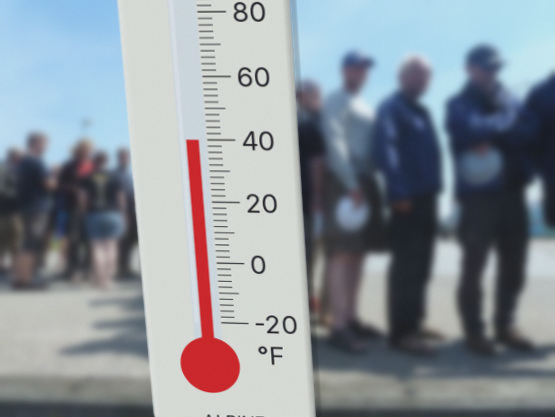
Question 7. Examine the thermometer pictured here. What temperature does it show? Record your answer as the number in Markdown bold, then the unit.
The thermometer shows **40** °F
